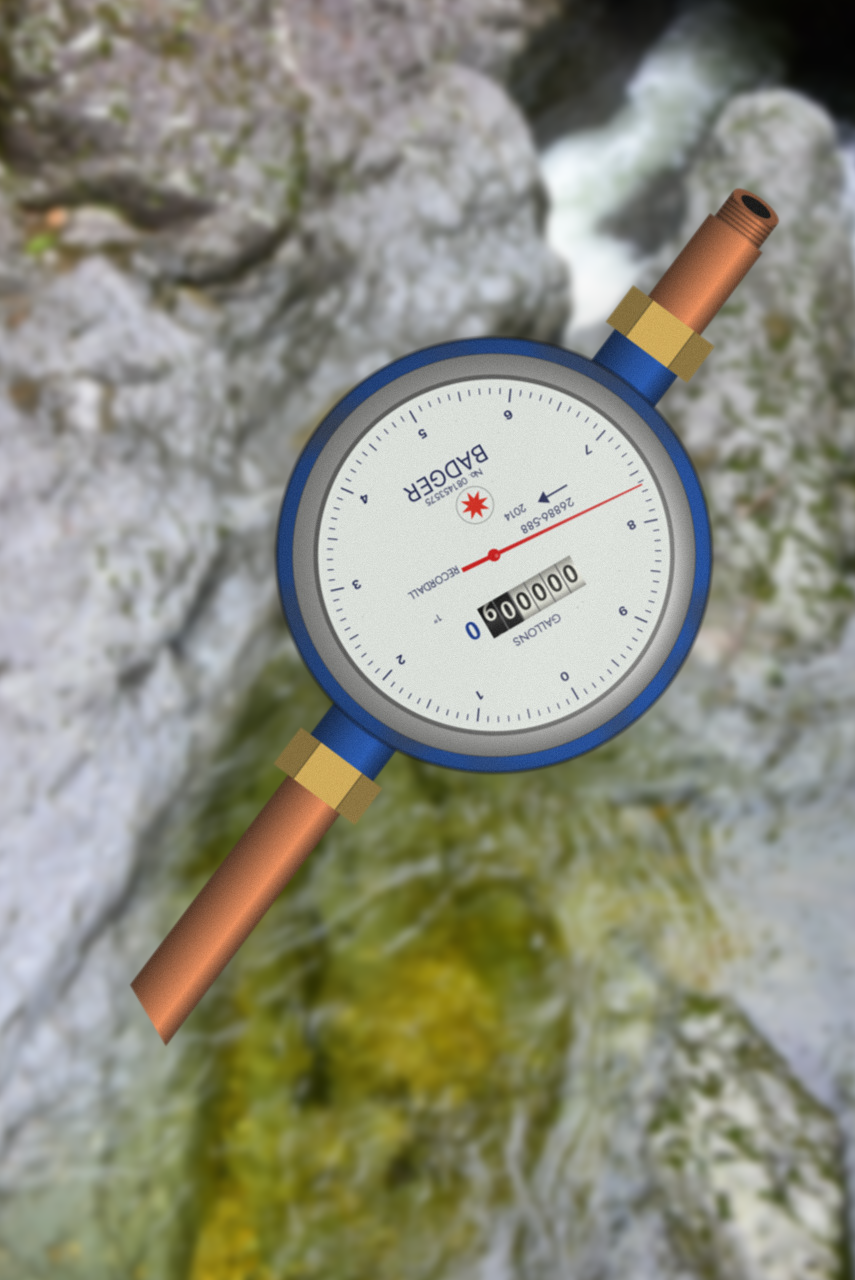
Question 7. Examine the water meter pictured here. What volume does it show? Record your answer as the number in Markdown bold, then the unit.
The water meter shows **87.6** gal
